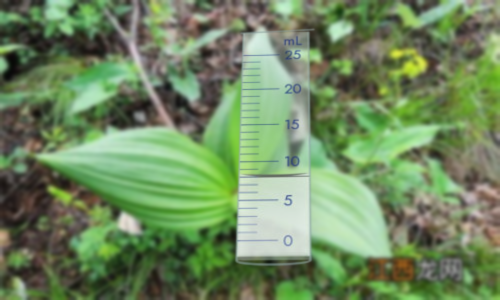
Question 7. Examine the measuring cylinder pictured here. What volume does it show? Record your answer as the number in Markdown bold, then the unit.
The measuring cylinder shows **8** mL
